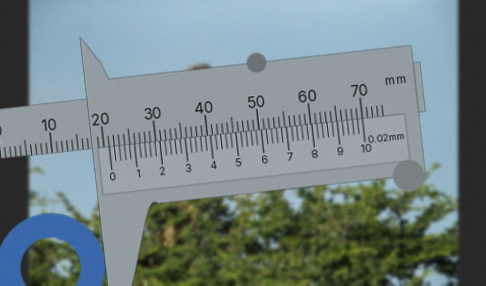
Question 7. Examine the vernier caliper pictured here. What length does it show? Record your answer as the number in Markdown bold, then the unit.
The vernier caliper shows **21.0** mm
